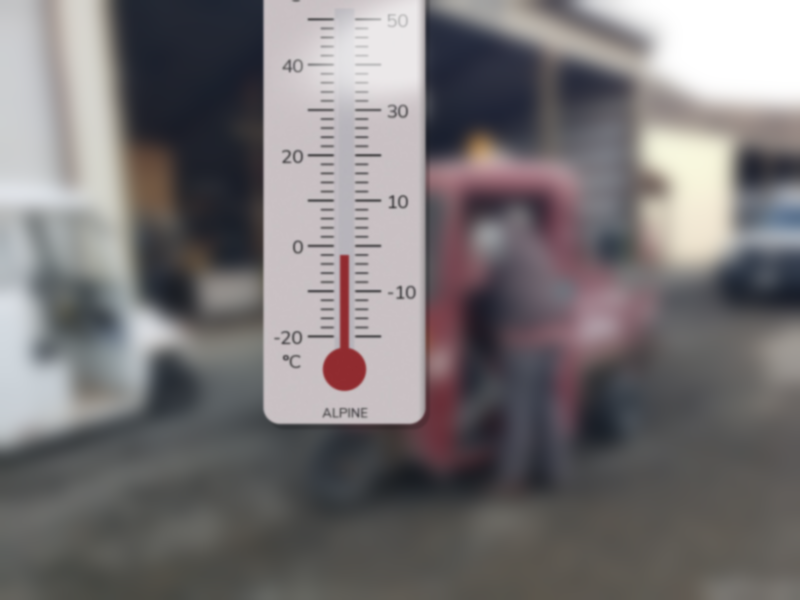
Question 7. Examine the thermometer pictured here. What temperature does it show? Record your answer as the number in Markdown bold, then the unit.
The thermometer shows **-2** °C
